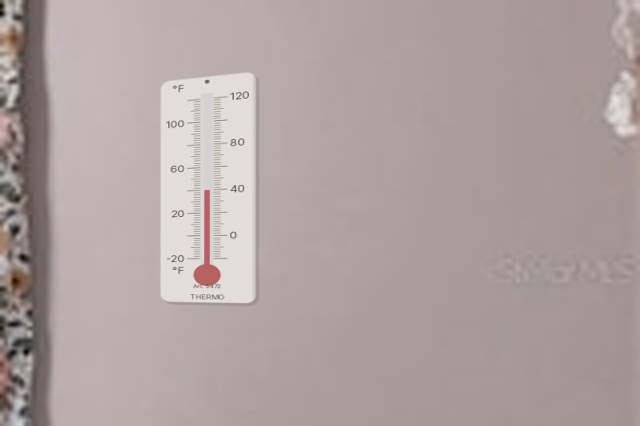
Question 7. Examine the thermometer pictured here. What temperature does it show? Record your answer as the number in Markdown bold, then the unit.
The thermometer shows **40** °F
